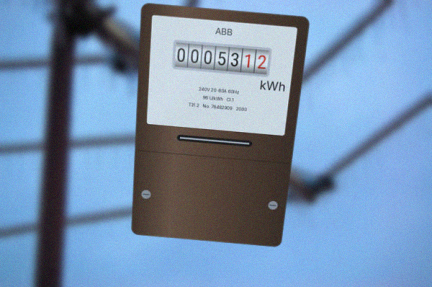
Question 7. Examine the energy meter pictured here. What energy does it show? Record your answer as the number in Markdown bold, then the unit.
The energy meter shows **53.12** kWh
